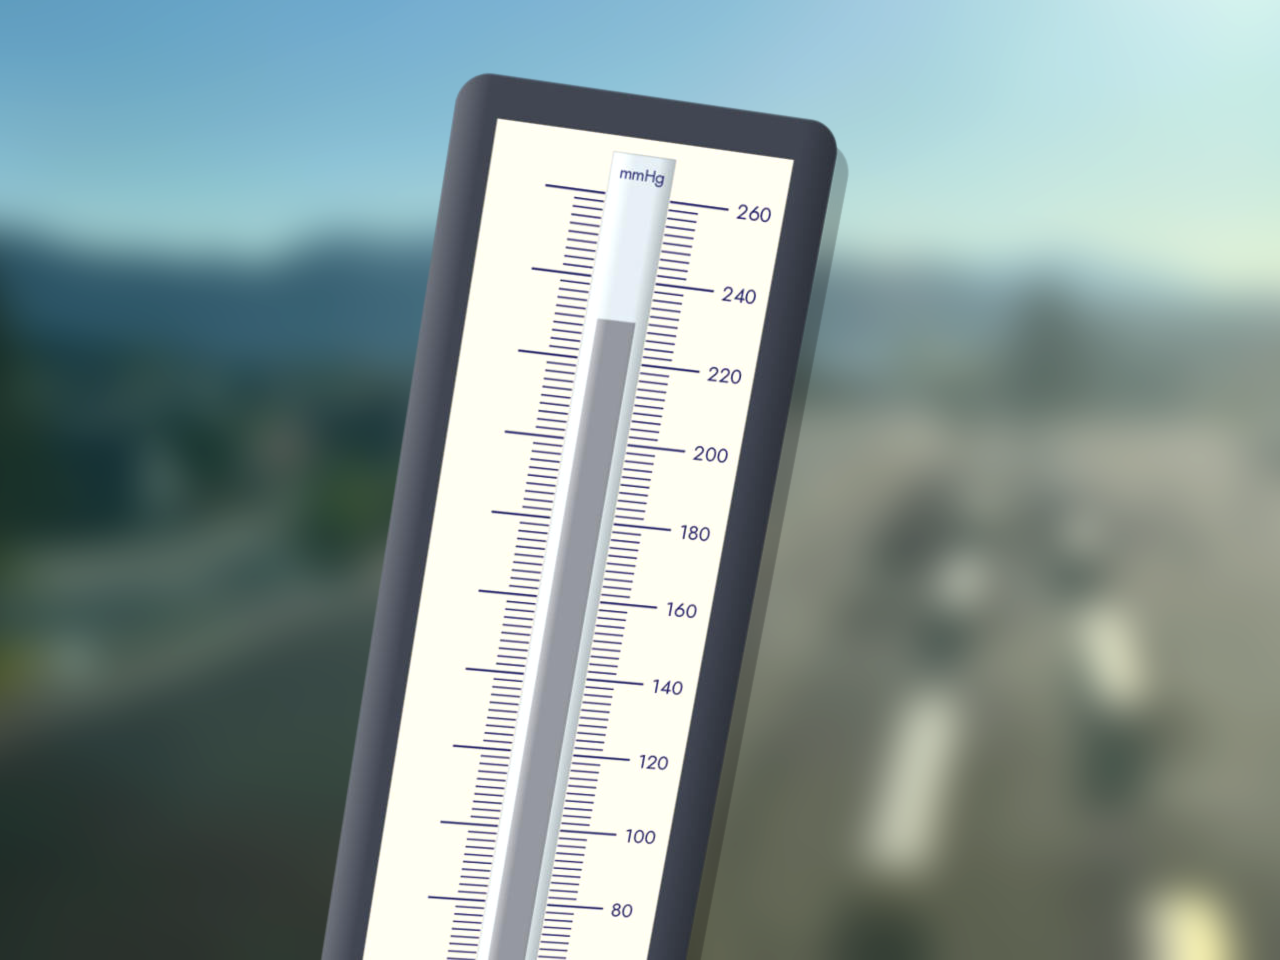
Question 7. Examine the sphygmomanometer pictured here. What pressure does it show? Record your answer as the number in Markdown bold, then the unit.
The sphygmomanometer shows **230** mmHg
